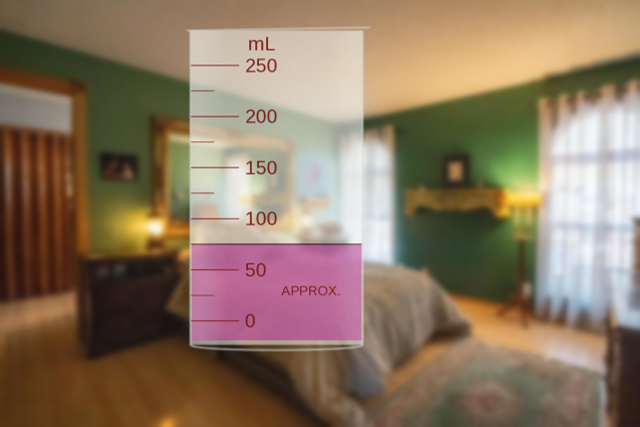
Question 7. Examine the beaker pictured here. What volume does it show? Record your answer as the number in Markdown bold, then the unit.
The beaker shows **75** mL
